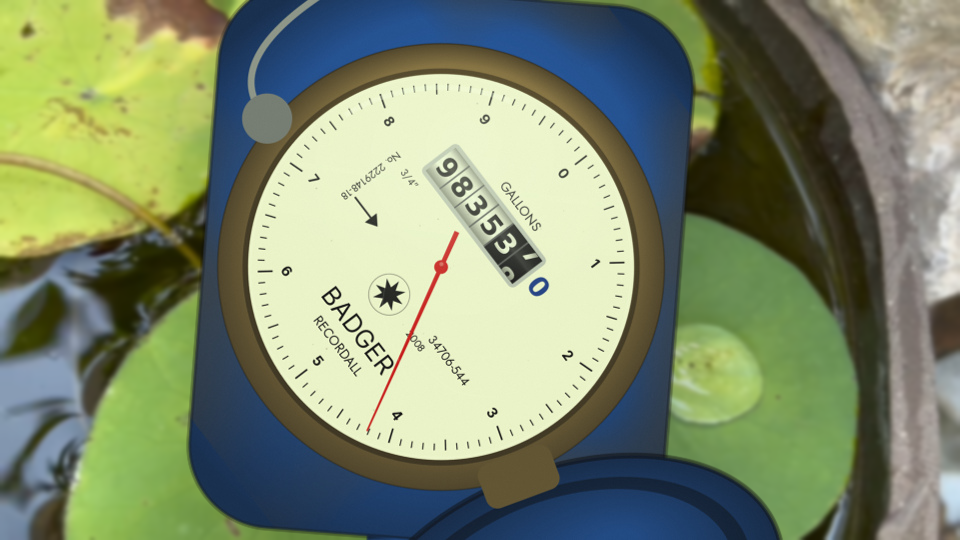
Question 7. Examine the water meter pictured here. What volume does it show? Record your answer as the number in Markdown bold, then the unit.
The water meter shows **9835374.2** gal
